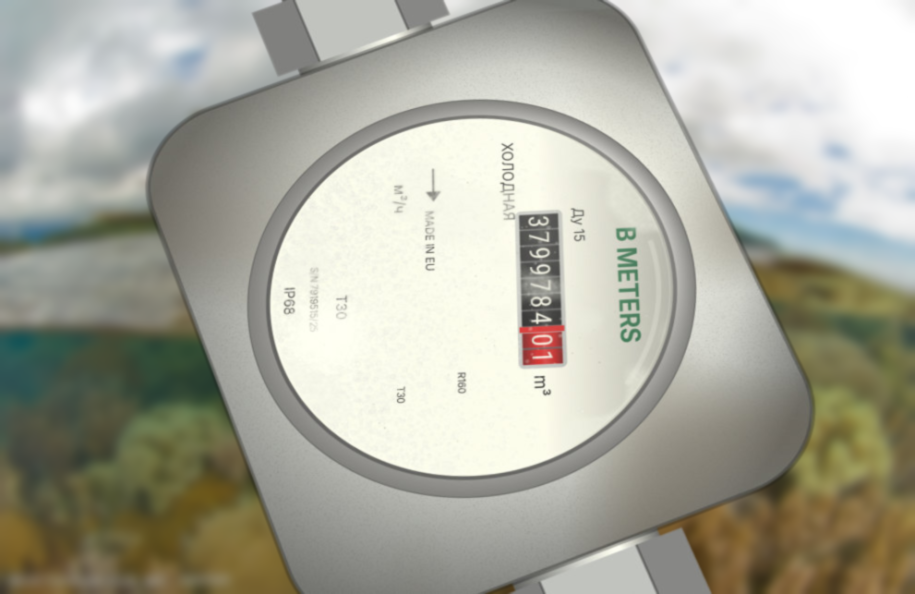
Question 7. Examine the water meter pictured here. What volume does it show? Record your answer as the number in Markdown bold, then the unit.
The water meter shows **3799784.01** m³
